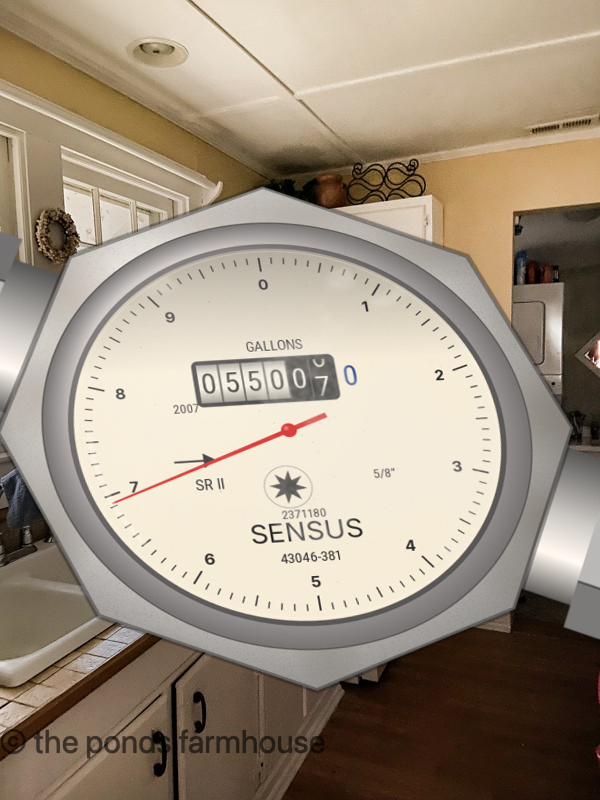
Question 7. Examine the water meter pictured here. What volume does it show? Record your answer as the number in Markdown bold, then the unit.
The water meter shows **550066.9** gal
